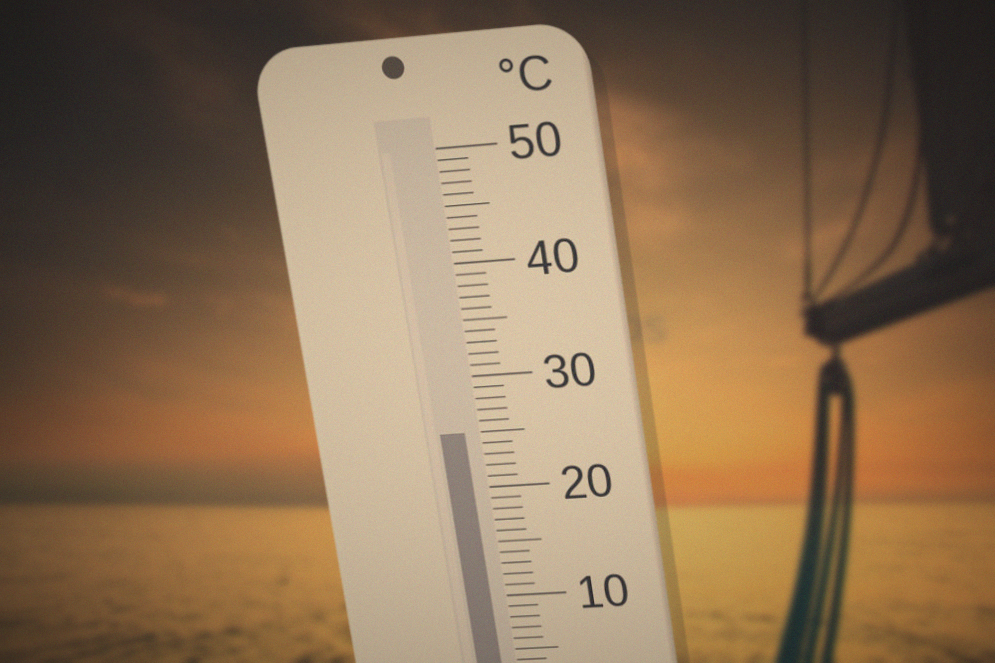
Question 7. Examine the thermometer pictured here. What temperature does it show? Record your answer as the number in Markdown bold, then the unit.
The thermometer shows **25** °C
